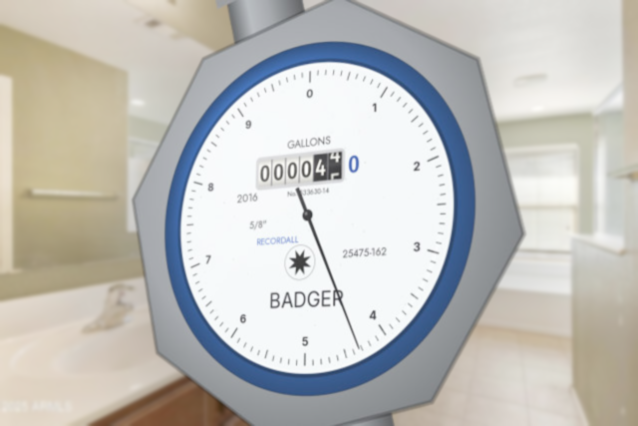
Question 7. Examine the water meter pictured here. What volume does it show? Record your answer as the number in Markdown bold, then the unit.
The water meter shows **444.3** gal
